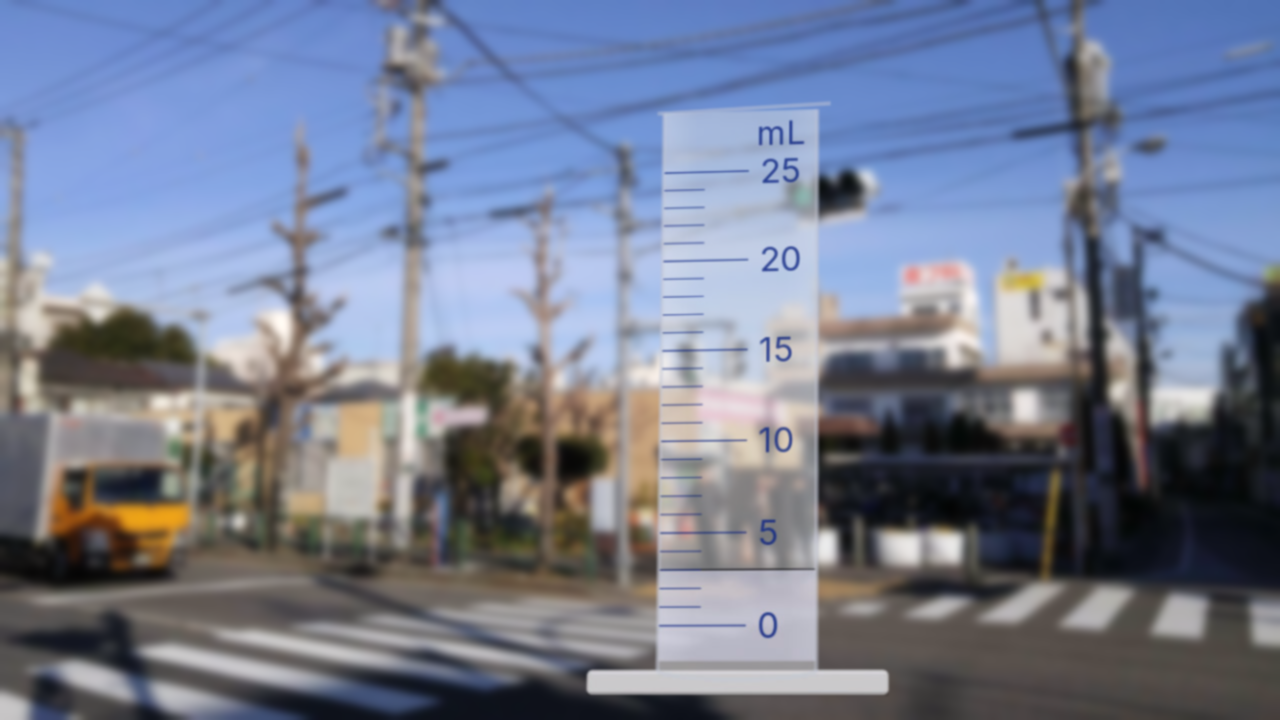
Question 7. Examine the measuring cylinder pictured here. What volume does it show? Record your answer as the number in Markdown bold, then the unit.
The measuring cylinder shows **3** mL
